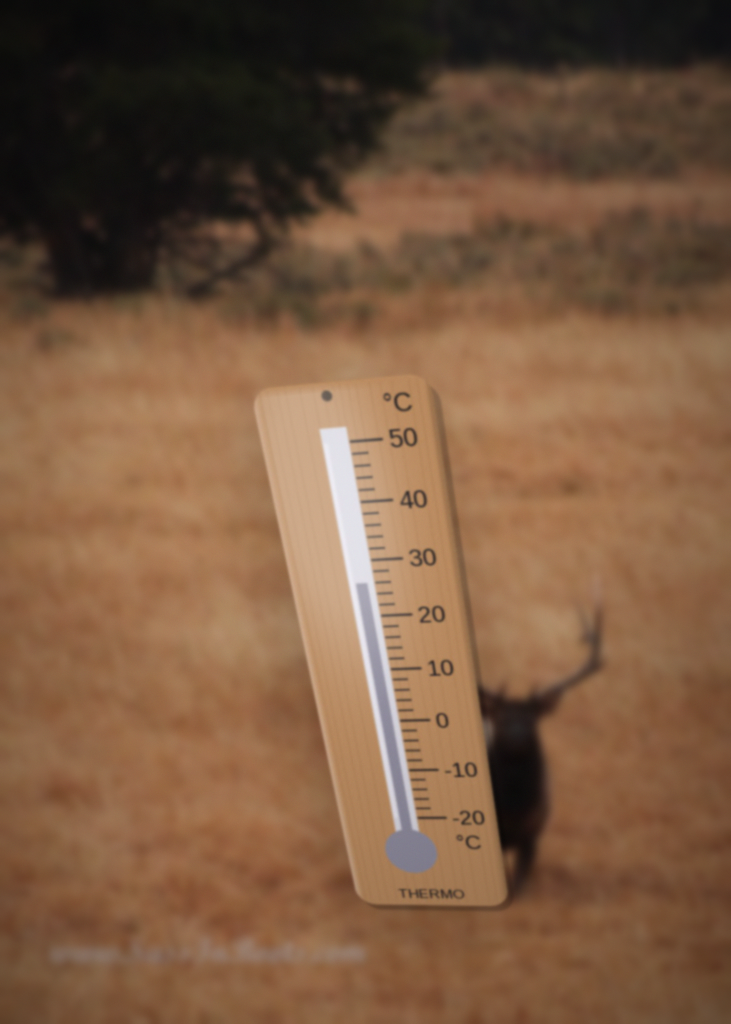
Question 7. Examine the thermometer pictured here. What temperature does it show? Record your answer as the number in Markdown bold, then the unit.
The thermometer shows **26** °C
